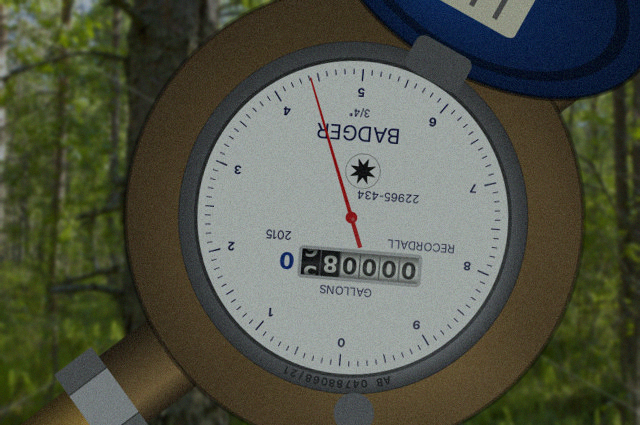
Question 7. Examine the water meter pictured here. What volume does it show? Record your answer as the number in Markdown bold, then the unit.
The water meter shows **854.4** gal
